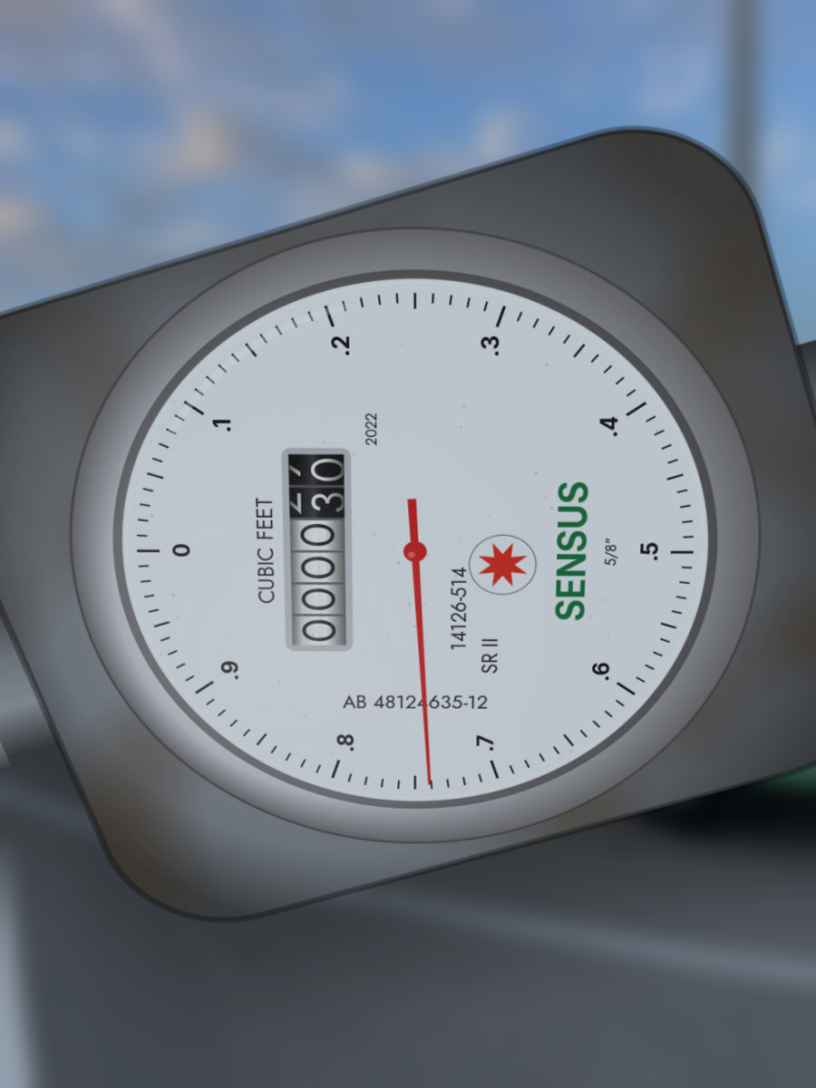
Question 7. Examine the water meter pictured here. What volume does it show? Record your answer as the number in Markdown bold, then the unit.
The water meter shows **29.74** ft³
